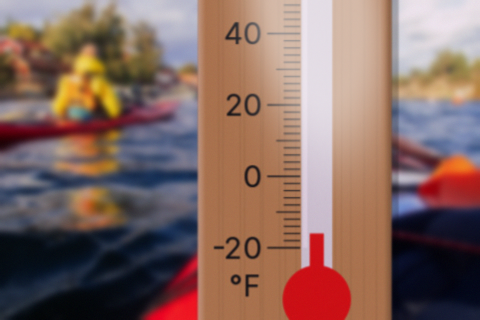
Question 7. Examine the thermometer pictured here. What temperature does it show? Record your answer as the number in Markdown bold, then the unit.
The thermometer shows **-16** °F
